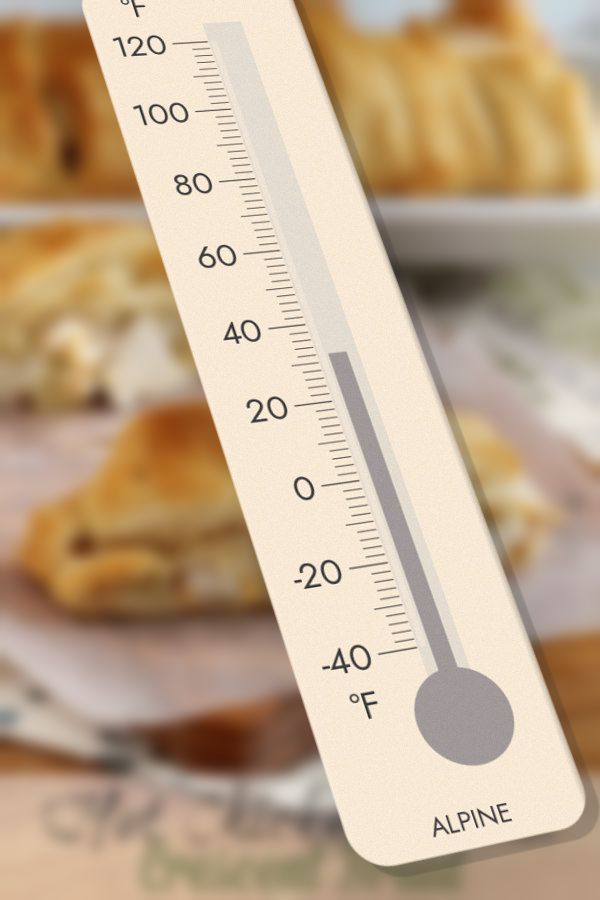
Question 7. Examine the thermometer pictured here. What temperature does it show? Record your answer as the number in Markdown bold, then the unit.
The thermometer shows **32** °F
